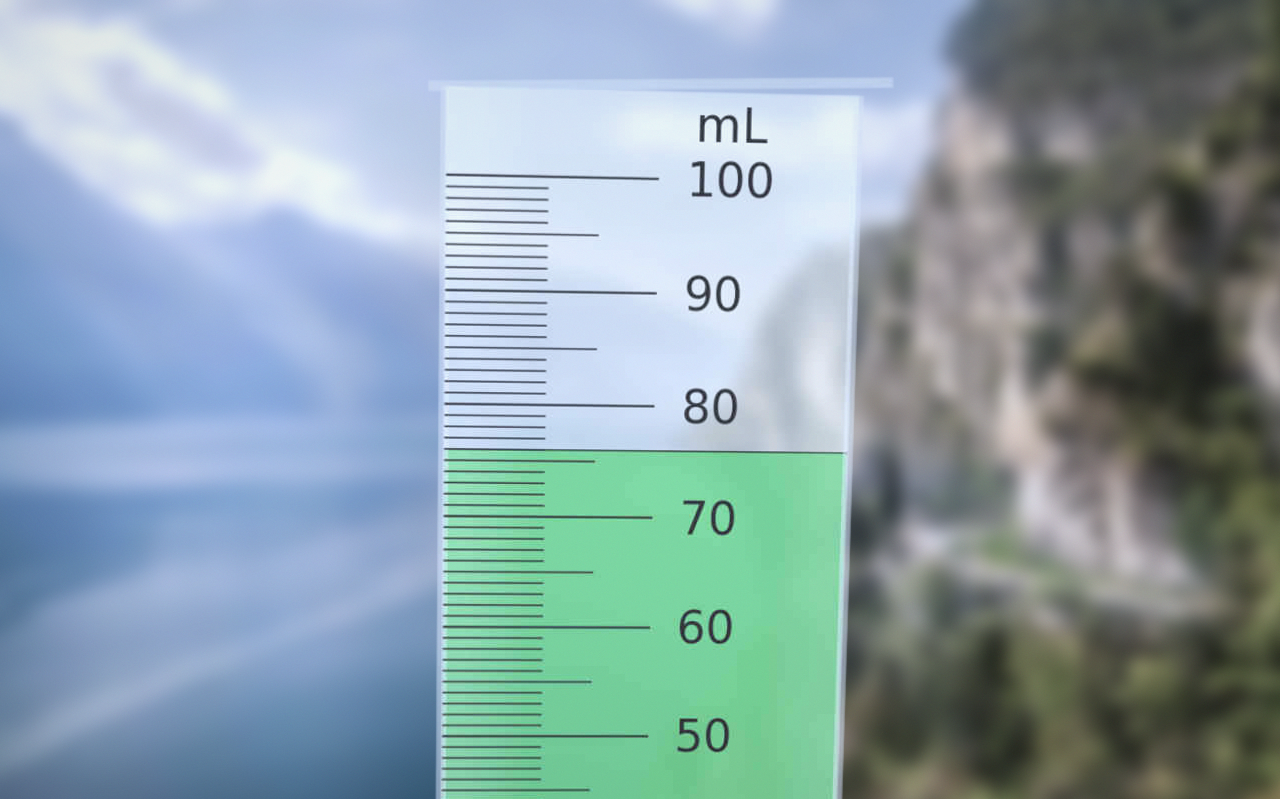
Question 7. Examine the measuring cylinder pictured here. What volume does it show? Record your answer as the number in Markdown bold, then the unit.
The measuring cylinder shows **76** mL
